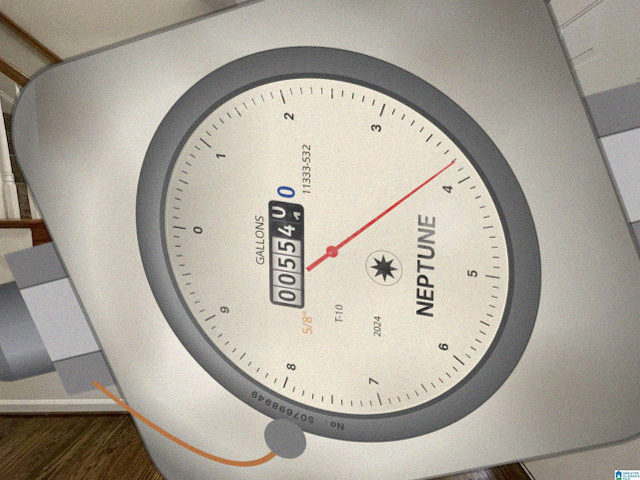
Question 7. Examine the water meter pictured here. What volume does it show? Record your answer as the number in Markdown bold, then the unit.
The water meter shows **55403.8** gal
